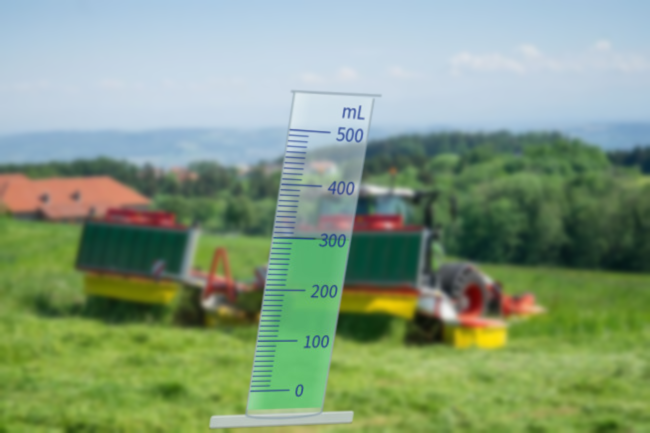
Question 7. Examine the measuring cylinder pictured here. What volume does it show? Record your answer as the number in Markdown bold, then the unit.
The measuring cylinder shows **300** mL
